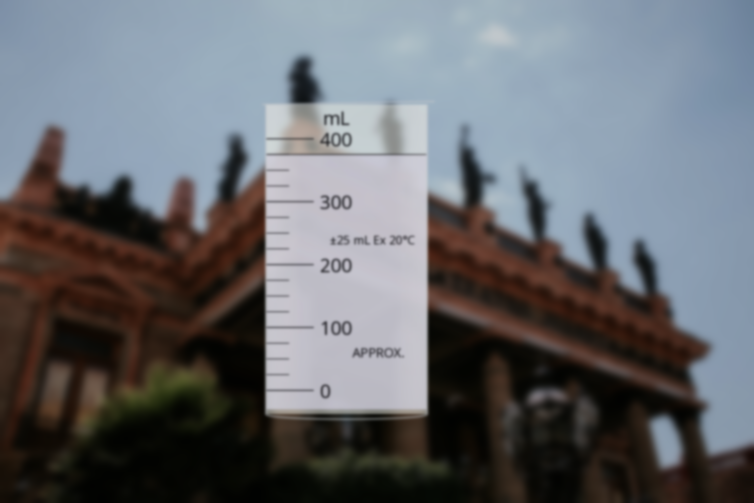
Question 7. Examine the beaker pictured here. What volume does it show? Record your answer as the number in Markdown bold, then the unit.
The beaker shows **375** mL
